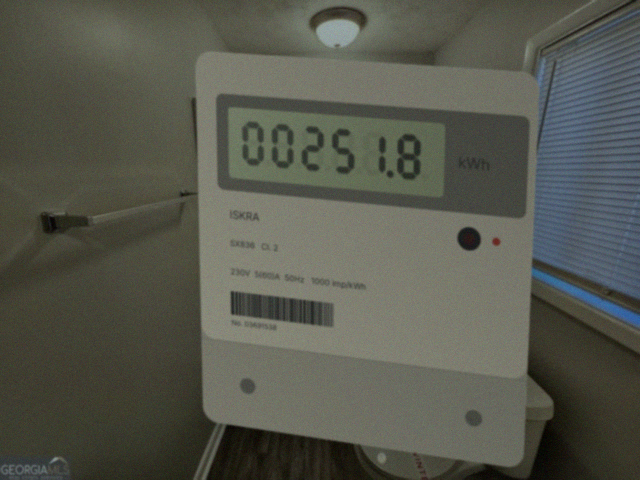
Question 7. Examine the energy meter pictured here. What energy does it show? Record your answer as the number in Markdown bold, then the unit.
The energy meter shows **251.8** kWh
